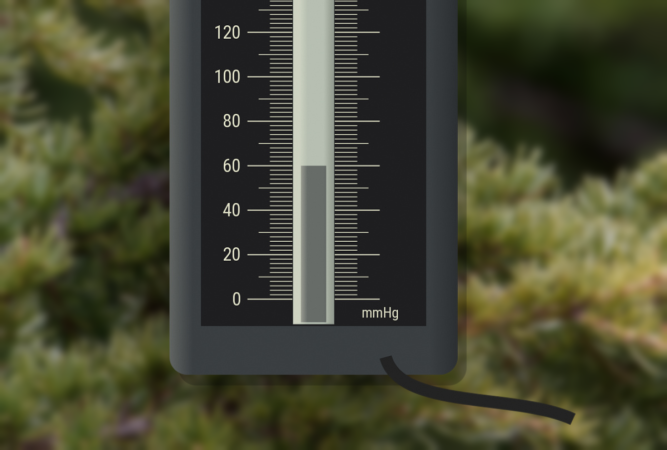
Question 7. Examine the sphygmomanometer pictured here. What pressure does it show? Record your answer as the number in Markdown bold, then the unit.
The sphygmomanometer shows **60** mmHg
